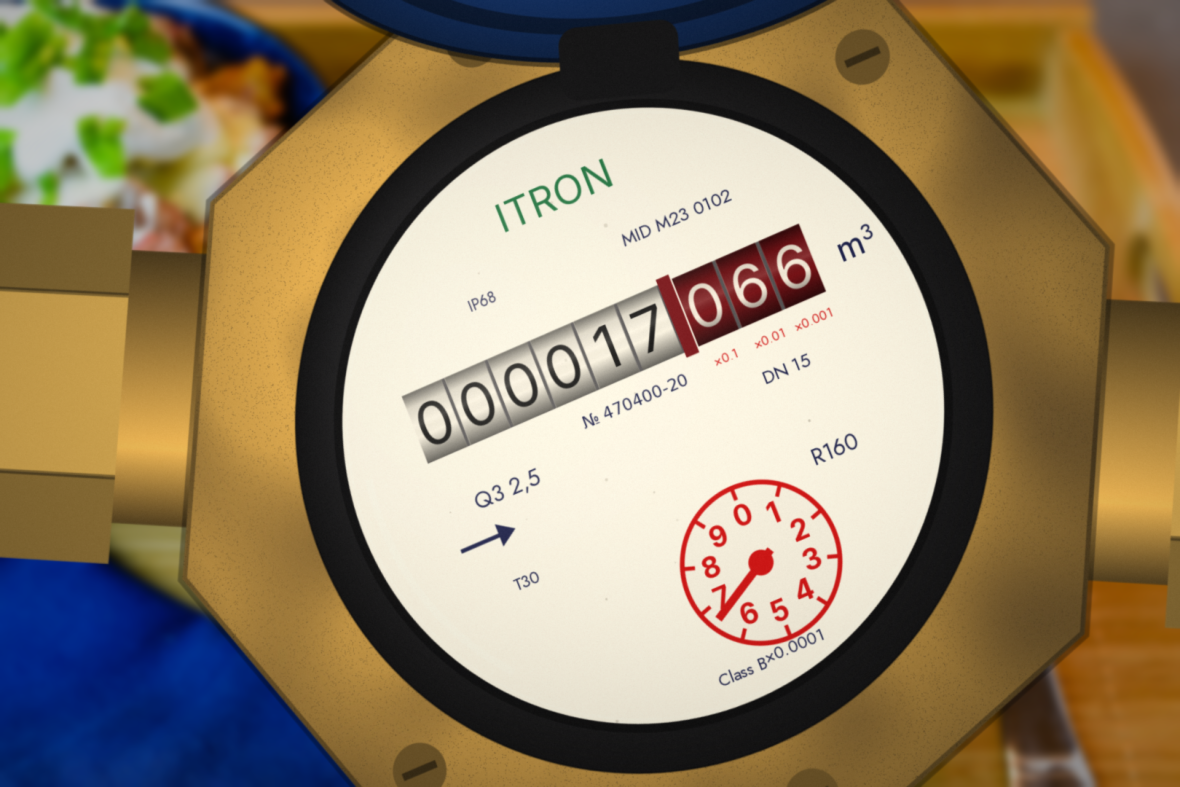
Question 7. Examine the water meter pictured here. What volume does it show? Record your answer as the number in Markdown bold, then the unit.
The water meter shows **17.0666** m³
